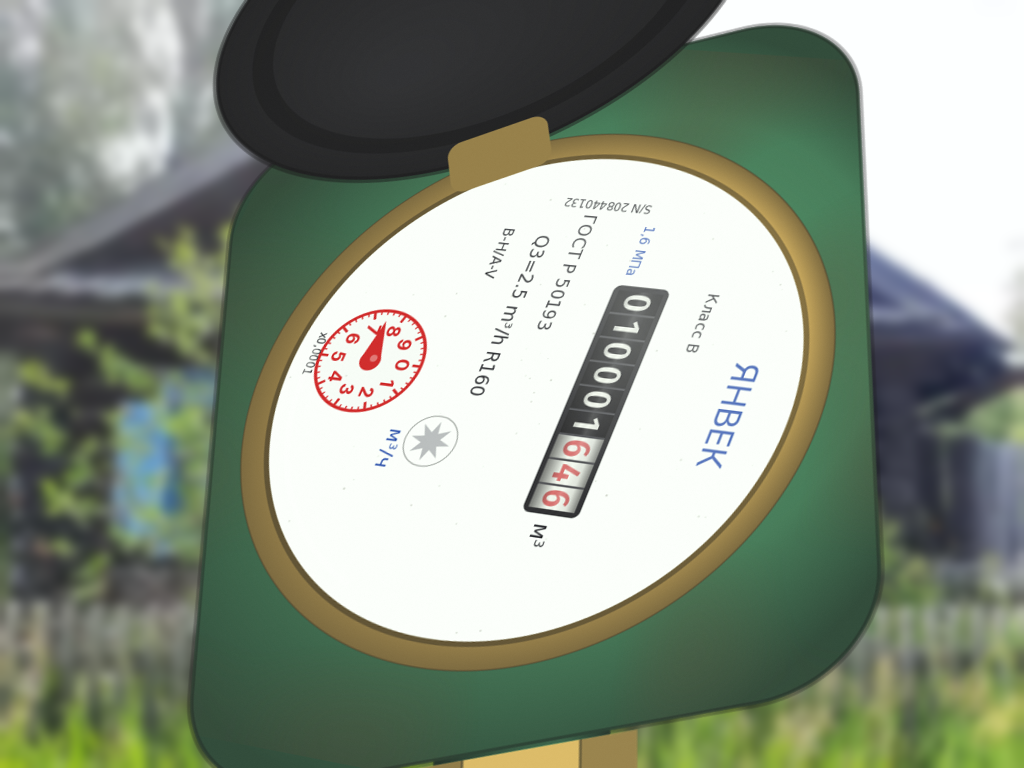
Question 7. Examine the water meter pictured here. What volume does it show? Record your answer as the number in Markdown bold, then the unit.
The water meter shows **10001.6467** m³
